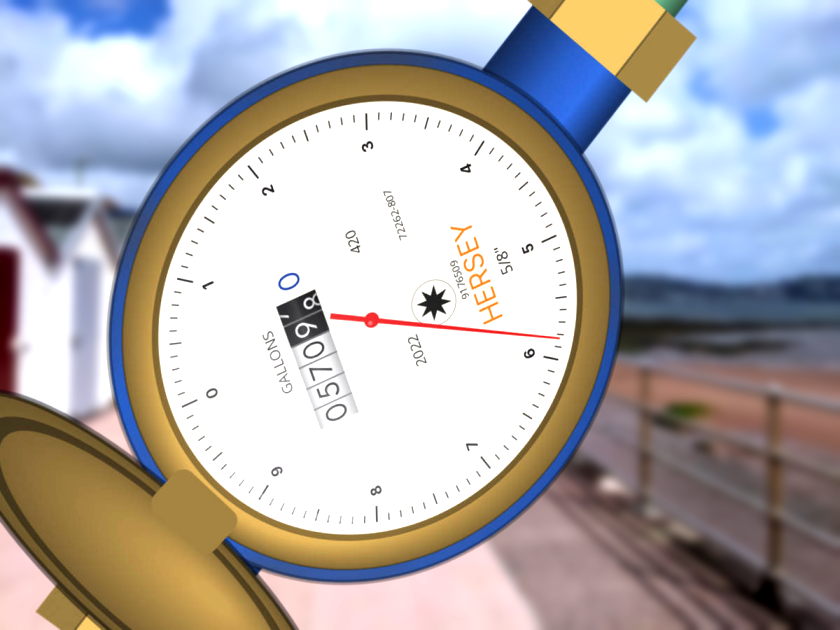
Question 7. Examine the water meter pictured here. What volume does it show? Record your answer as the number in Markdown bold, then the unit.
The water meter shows **570975.8** gal
